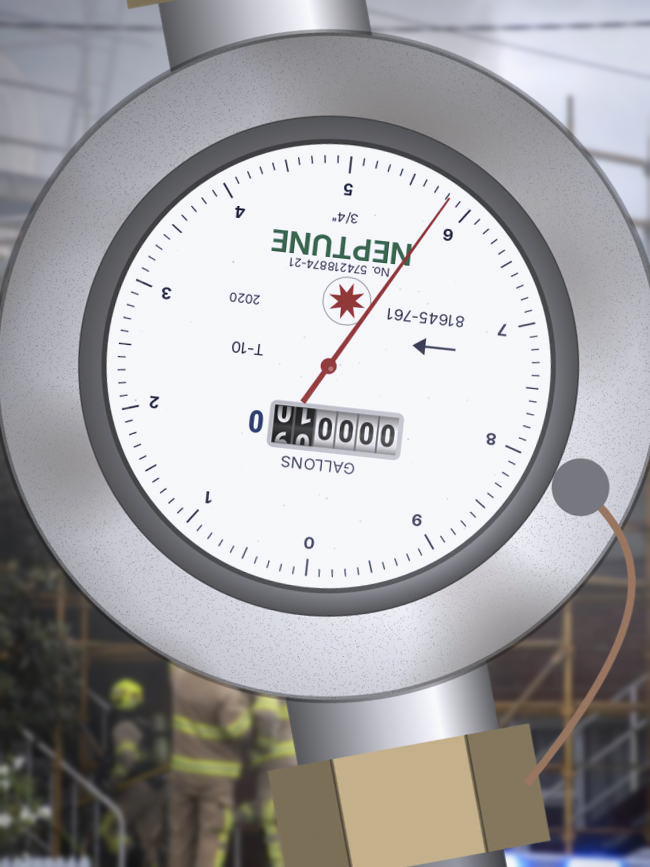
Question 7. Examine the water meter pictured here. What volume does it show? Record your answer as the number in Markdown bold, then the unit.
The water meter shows **95.8** gal
